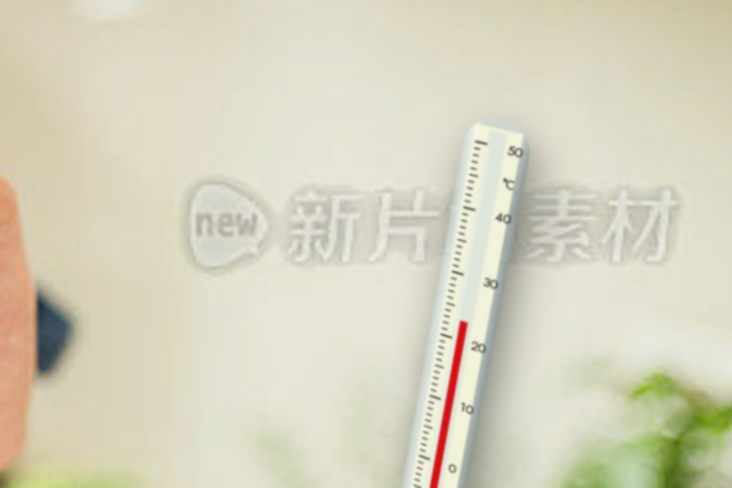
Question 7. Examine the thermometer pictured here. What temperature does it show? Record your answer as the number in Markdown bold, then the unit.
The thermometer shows **23** °C
